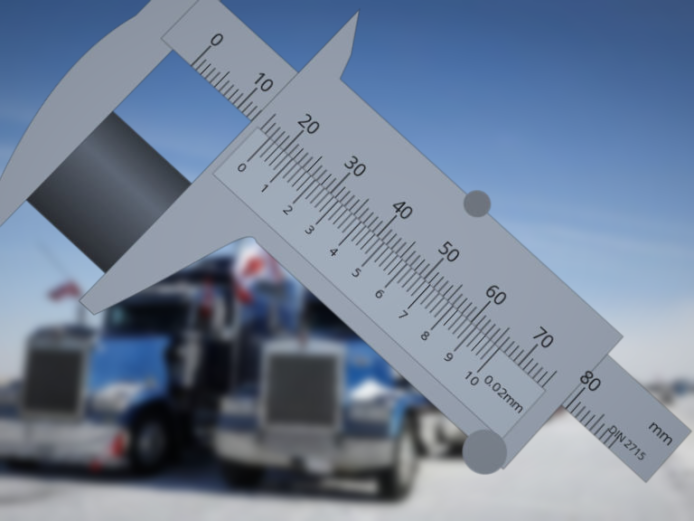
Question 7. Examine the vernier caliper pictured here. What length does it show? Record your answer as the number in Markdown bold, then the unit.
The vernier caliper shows **17.0** mm
